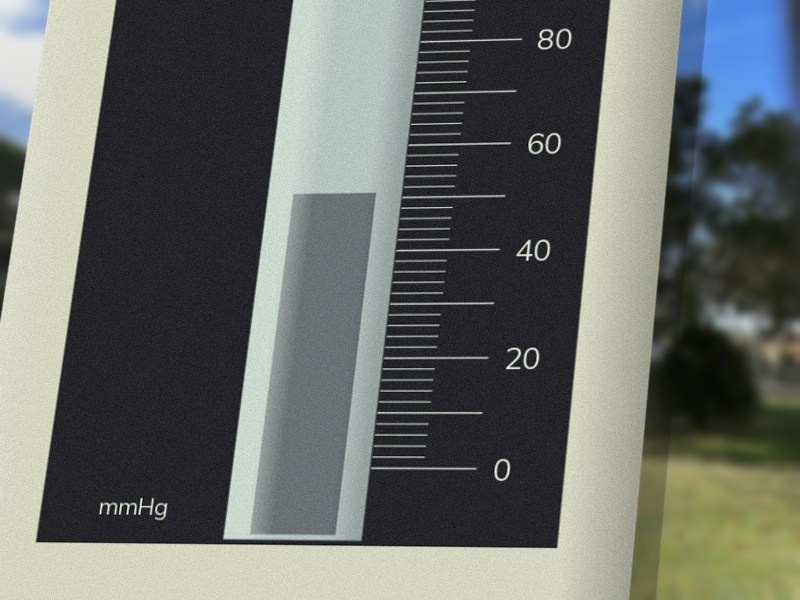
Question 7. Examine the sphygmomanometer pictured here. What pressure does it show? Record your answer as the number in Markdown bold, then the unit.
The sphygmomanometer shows **51** mmHg
